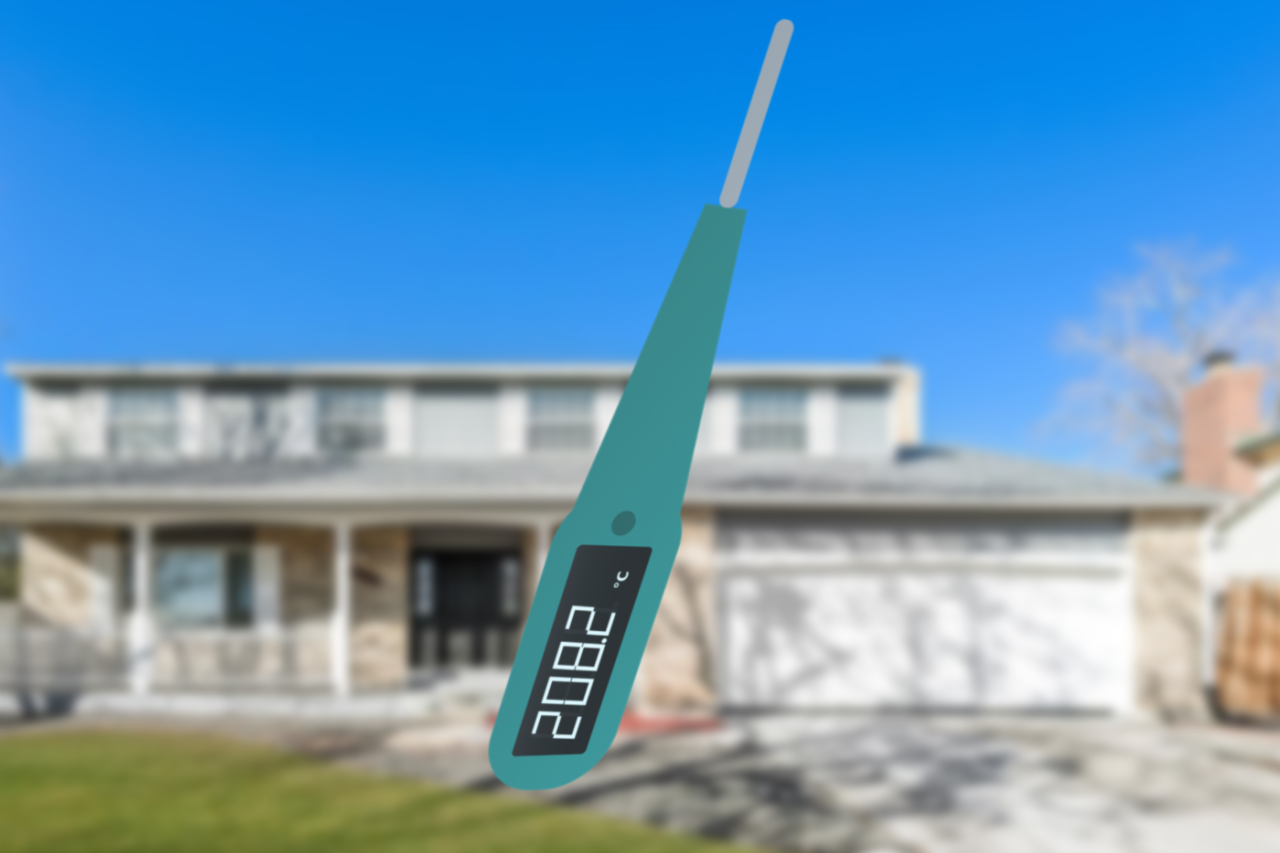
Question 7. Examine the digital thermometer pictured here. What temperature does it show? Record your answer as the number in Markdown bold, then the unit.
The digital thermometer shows **208.2** °C
